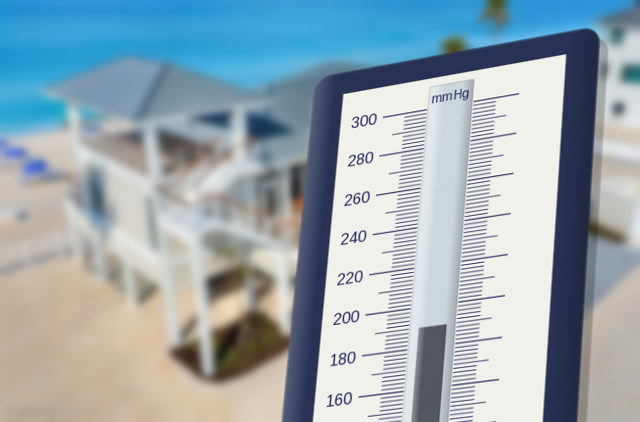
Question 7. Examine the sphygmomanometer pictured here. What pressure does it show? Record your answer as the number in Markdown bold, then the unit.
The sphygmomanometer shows **190** mmHg
